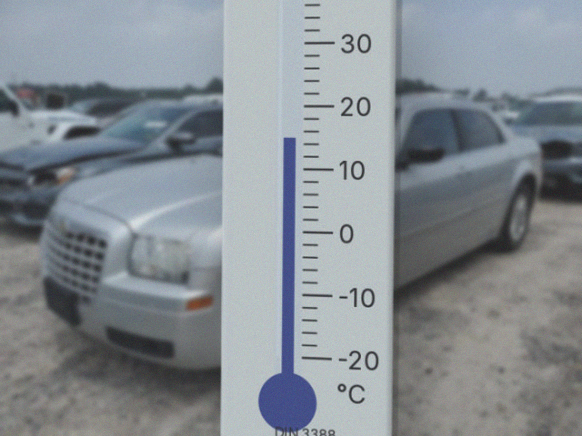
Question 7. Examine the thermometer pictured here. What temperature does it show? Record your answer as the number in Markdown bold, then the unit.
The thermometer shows **15** °C
